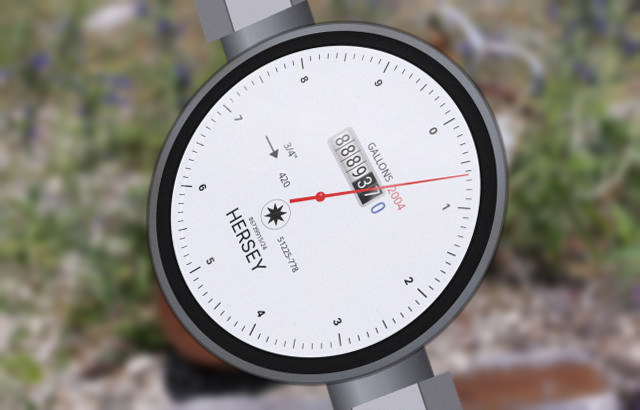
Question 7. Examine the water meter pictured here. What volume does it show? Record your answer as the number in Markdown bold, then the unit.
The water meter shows **8889370.6** gal
